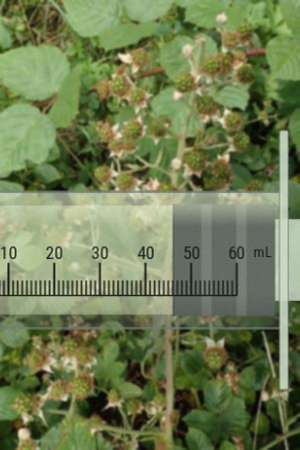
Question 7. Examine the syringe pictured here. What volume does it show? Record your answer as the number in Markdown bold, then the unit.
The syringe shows **46** mL
